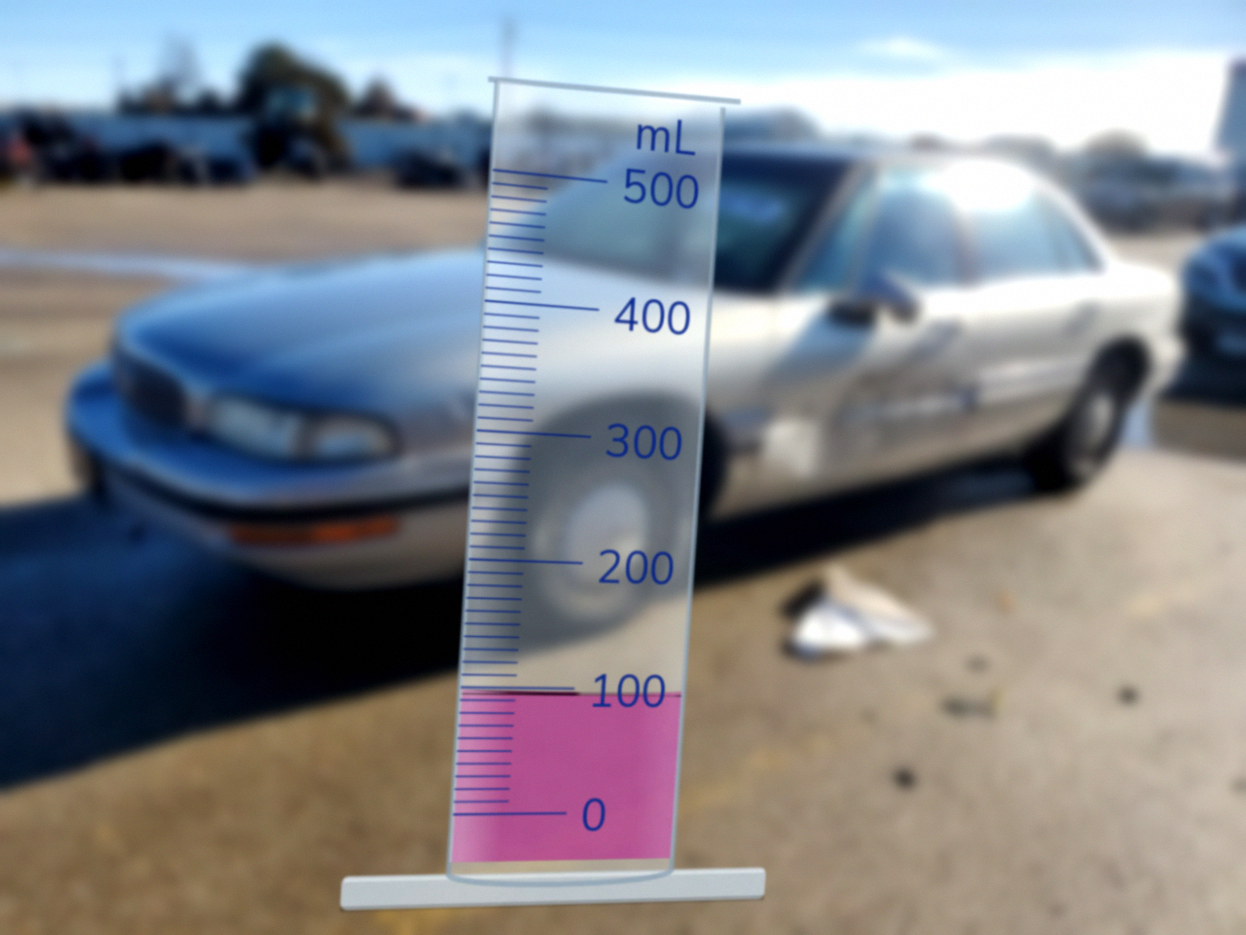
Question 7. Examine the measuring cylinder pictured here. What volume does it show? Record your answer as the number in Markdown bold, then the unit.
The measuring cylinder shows **95** mL
